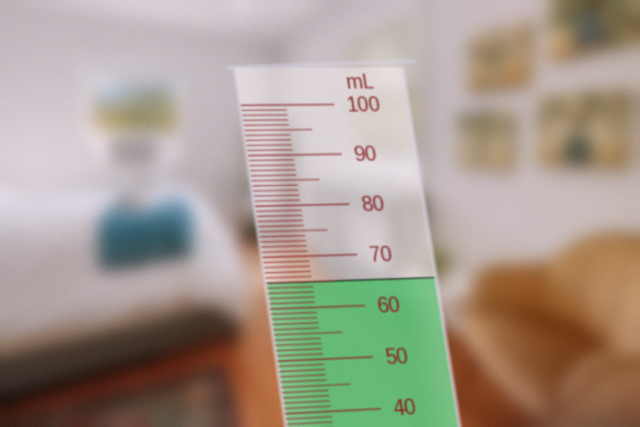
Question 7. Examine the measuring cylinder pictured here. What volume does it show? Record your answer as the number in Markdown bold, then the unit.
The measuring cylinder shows **65** mL
